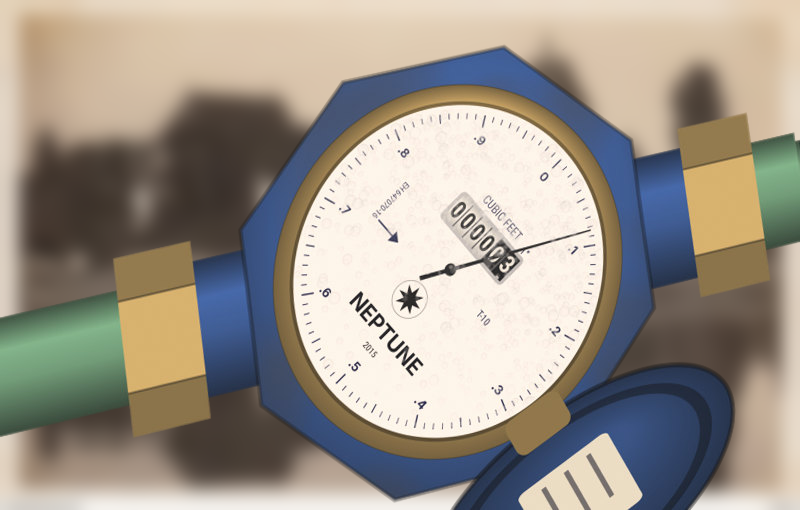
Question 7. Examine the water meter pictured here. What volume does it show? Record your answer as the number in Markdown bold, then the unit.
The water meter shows **3.08** ft³
